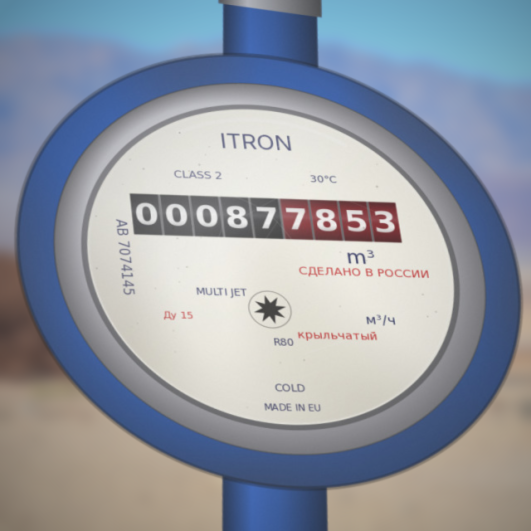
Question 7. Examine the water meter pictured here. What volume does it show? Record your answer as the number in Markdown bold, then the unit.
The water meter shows **87.7853** m³
